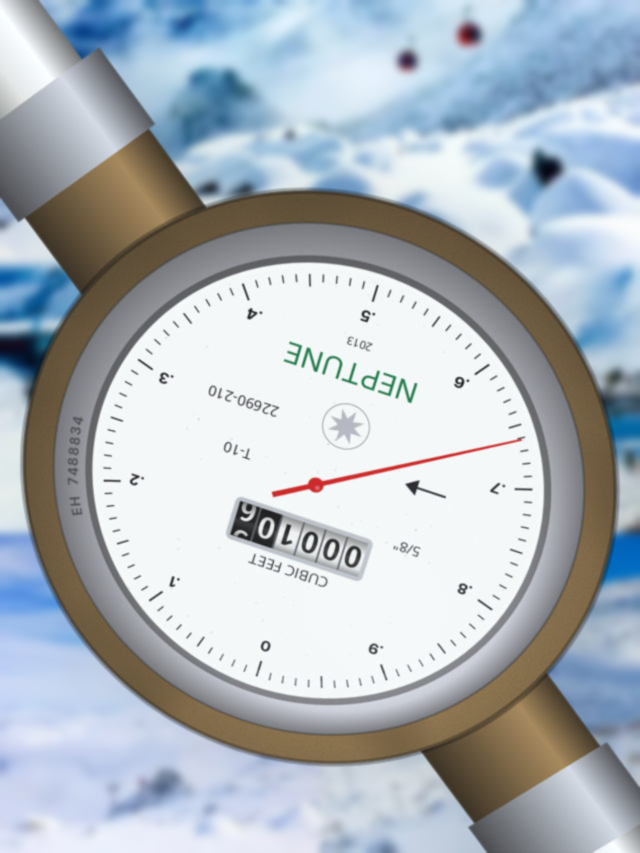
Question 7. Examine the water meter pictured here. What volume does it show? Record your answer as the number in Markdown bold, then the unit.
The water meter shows **105.66** ft³
